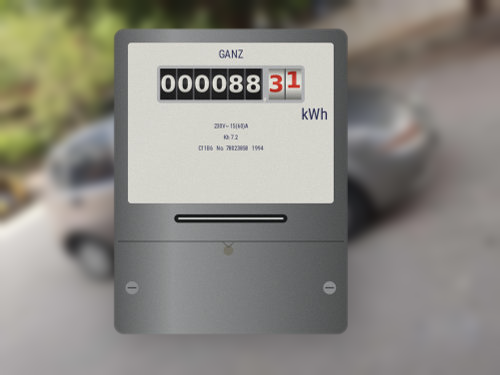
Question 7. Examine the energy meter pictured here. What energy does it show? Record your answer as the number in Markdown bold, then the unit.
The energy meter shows **88.31** kWh
